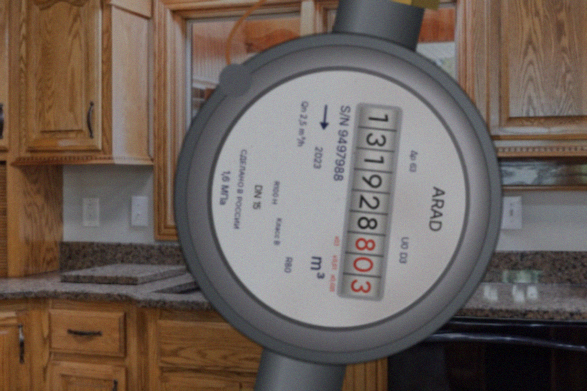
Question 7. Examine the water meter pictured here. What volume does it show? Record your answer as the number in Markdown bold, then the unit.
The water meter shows **131928.803** m³
